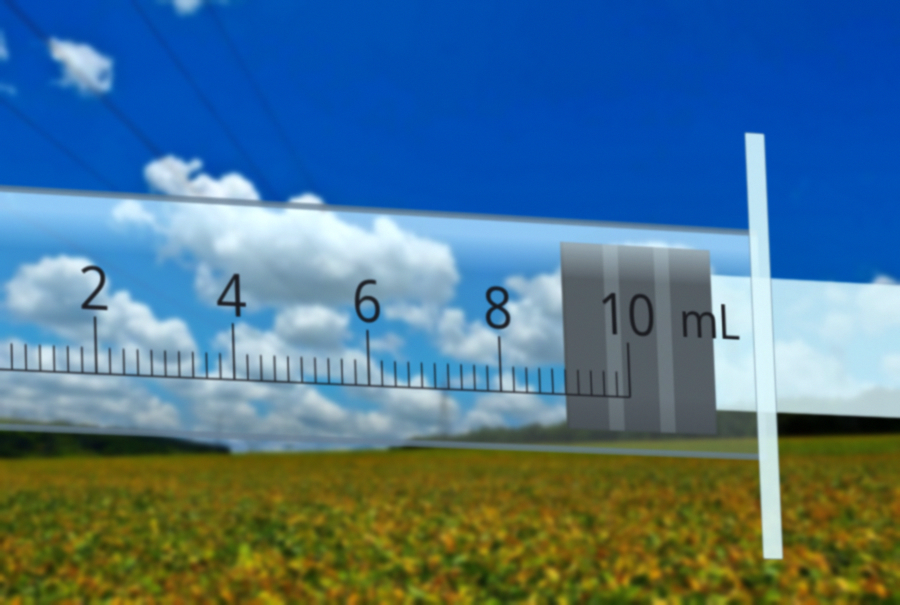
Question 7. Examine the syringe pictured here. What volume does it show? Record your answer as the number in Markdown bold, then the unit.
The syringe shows **9** mL
